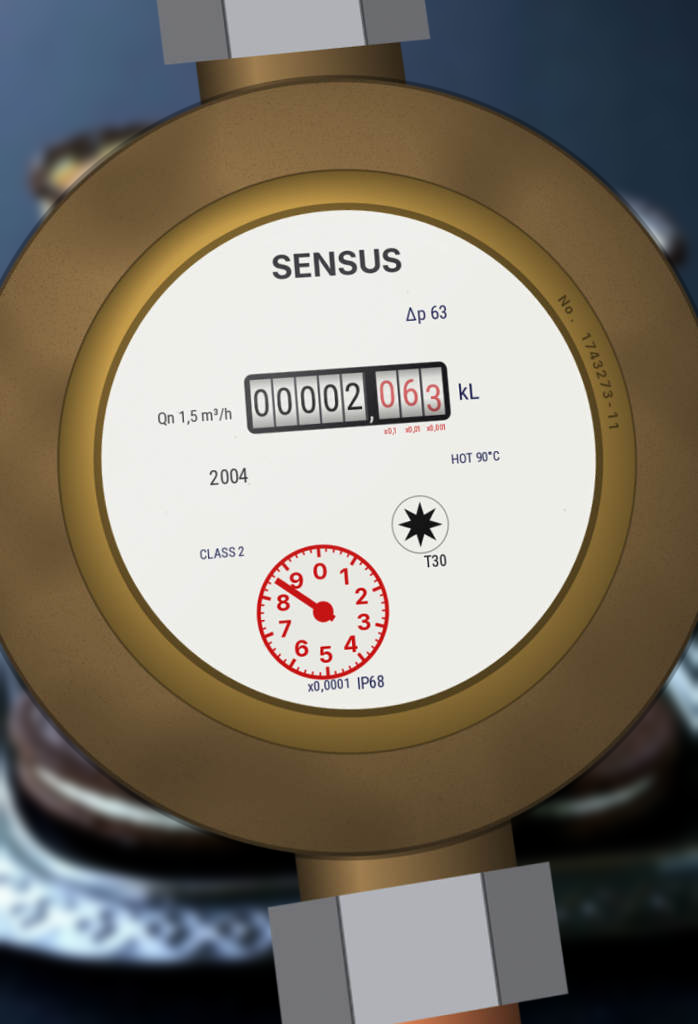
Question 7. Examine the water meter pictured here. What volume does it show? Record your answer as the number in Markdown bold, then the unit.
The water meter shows **2.0628** kL
